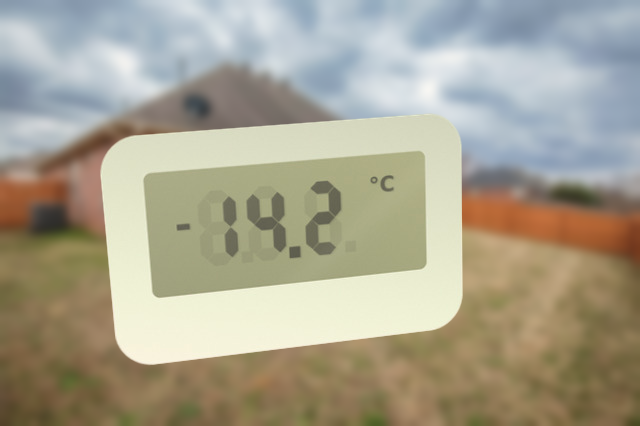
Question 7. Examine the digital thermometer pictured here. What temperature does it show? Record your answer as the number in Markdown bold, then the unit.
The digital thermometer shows **-14.2** °C
